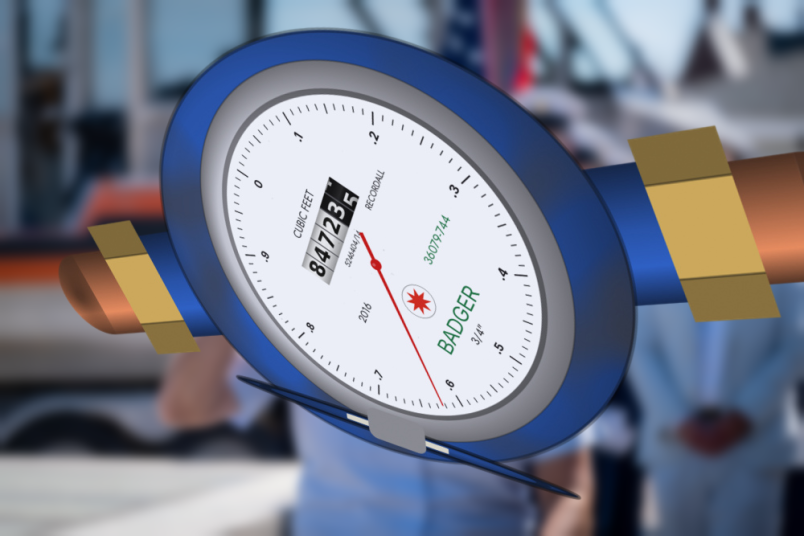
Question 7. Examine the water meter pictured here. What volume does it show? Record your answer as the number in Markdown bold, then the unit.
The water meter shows **847234.62** ft³
